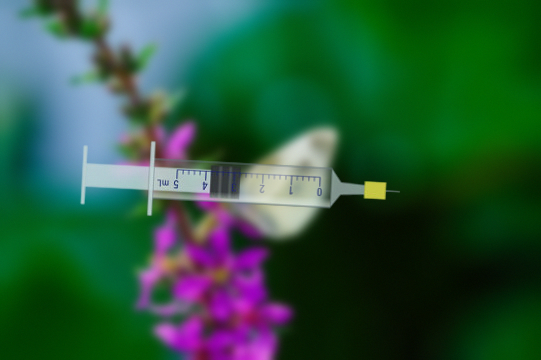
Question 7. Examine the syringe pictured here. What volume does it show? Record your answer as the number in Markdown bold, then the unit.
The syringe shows **2.8** mL
